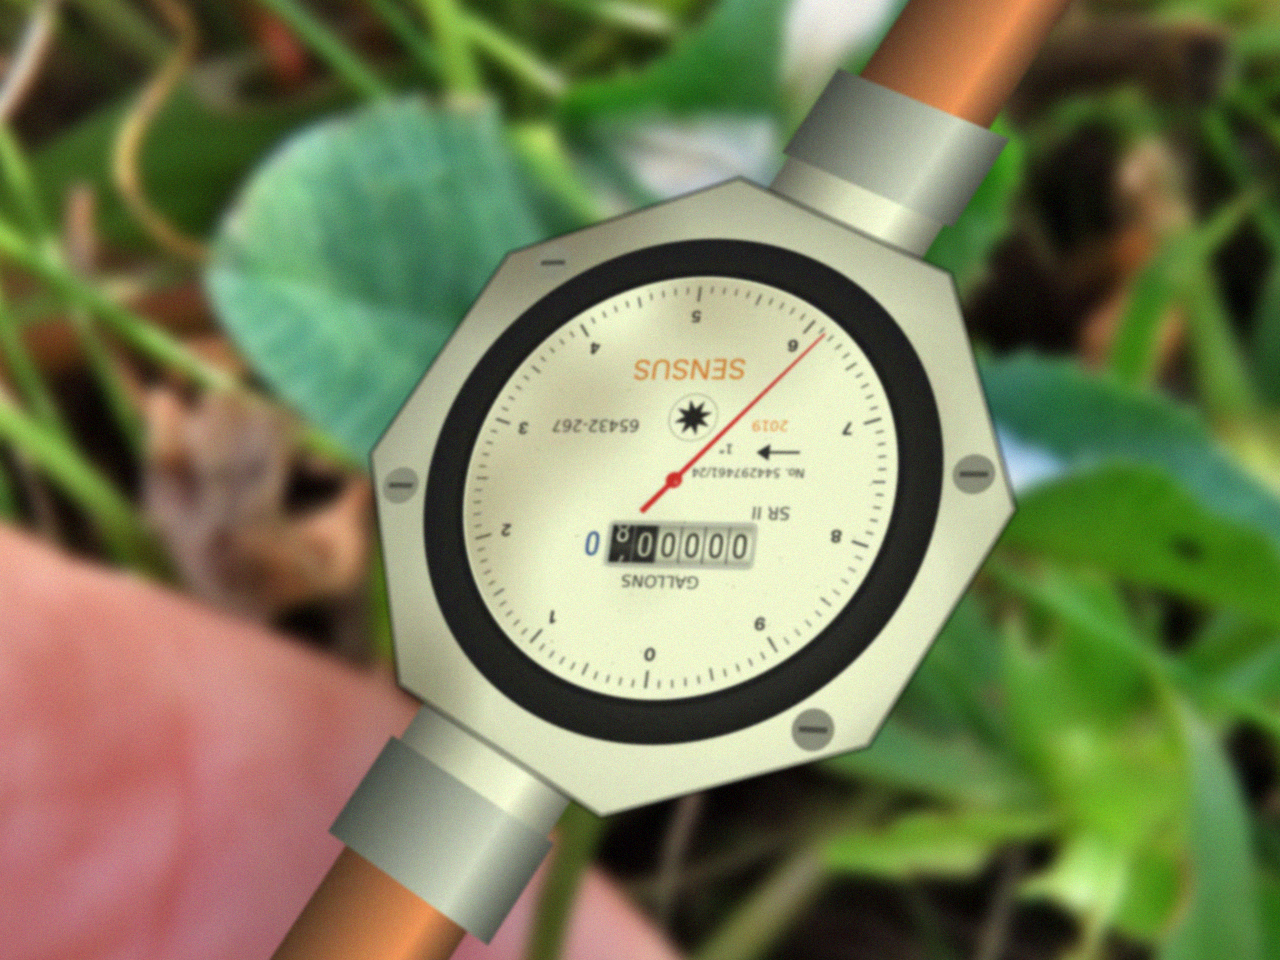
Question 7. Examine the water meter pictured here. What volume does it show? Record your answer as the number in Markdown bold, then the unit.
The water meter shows **76.1** gal
